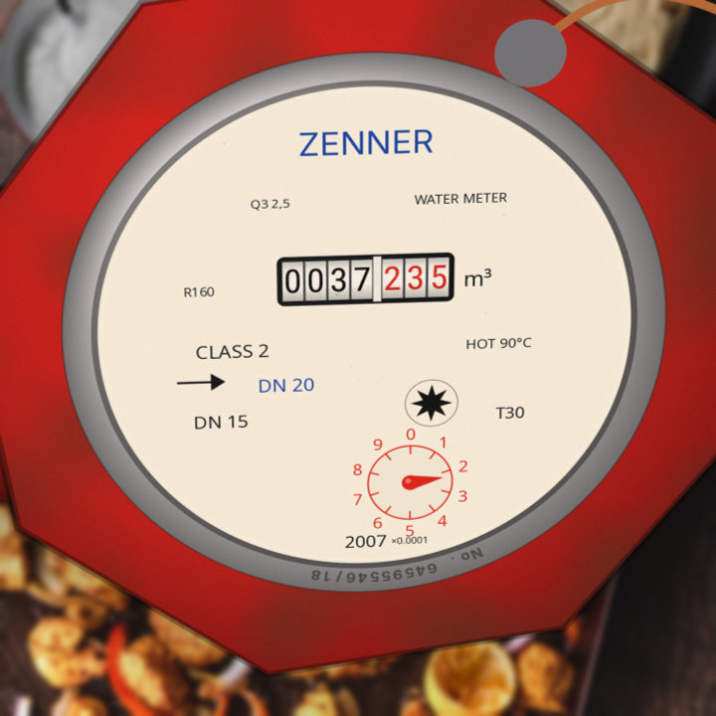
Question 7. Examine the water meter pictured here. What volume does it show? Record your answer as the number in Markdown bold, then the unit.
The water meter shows **37.2352** m³
